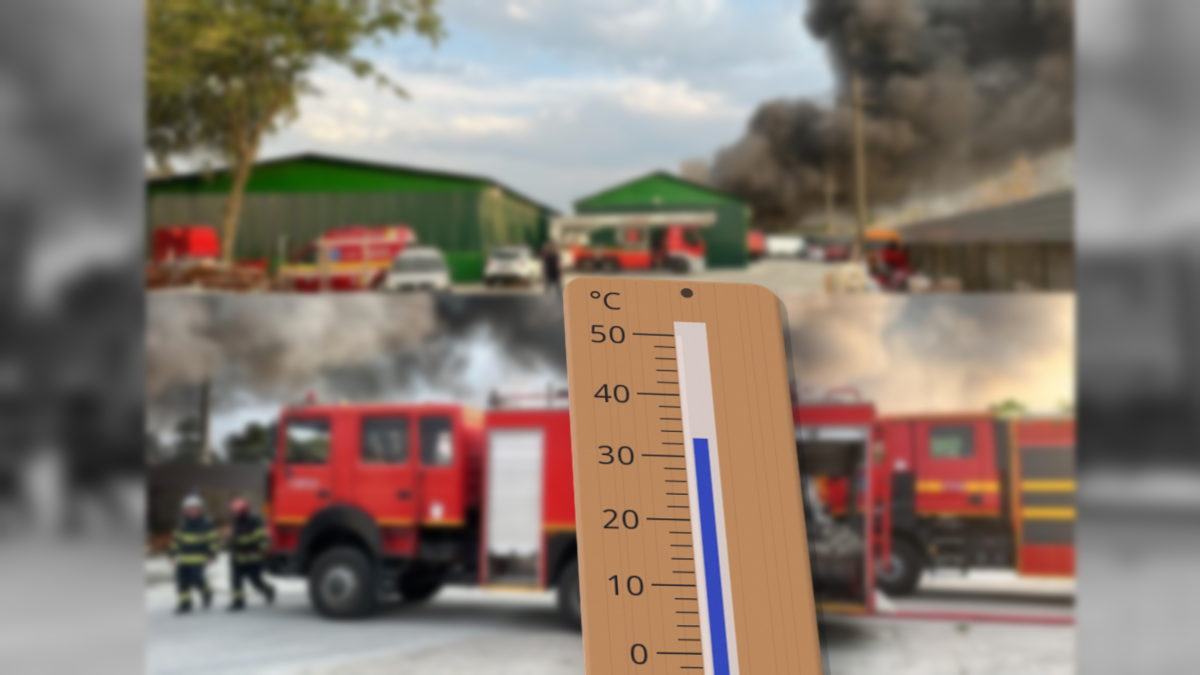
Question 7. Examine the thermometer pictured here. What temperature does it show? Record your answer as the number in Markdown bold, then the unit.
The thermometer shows **33** °C
